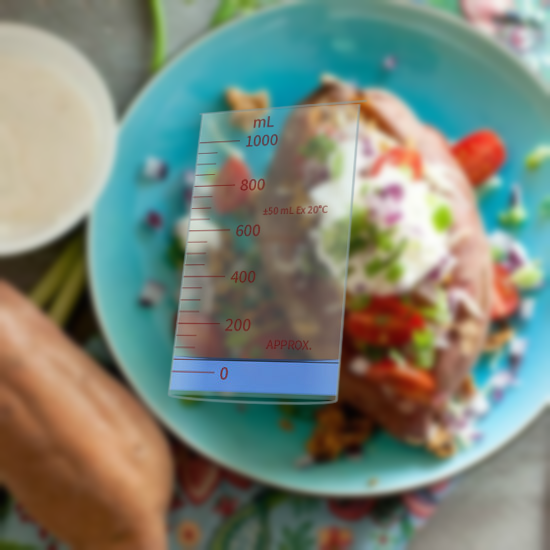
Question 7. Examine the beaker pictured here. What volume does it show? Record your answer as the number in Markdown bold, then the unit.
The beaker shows **50** mL
